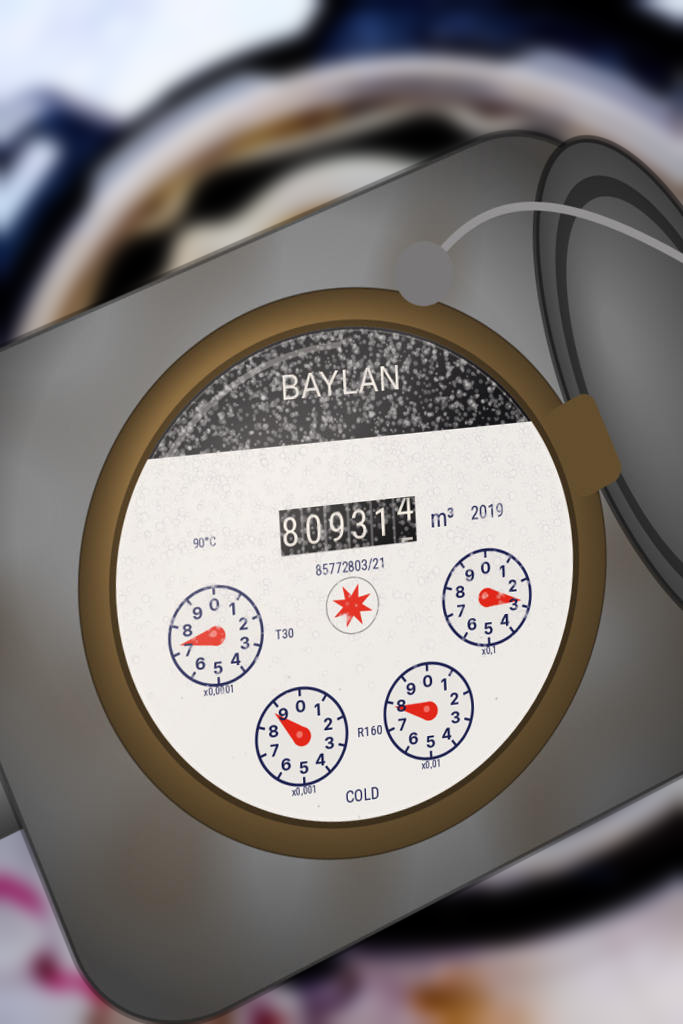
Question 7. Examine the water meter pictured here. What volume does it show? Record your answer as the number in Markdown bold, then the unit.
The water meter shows **809314.2787** m³
